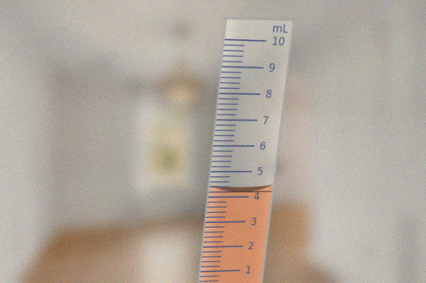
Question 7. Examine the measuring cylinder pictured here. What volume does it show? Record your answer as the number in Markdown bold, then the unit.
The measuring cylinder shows **4.2** mL
